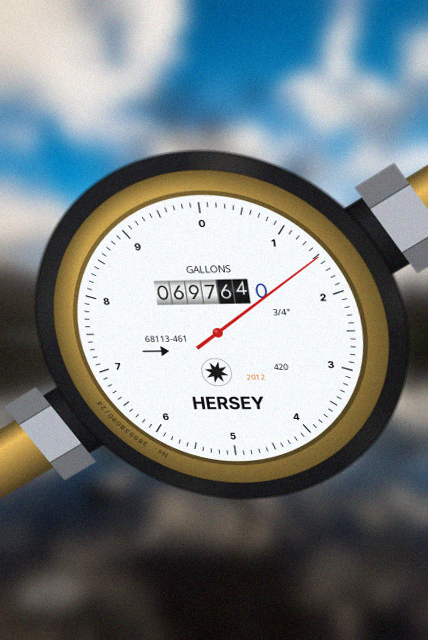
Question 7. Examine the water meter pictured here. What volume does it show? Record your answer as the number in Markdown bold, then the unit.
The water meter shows **697641.5** gal
